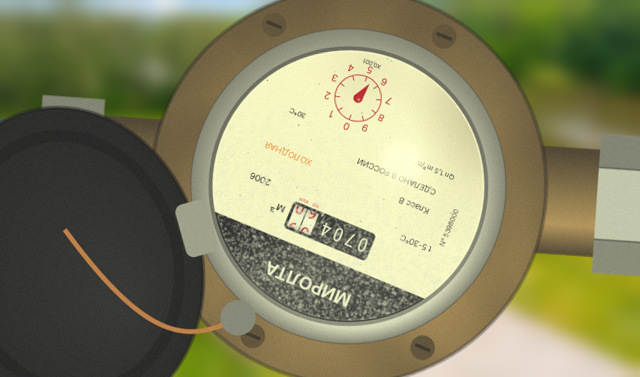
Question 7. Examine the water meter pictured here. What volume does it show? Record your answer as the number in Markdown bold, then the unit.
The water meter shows **704.595** m³
